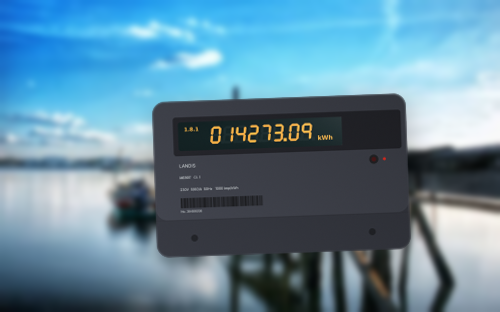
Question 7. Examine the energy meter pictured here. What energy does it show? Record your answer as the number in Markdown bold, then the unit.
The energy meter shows **14273.09** kWh
